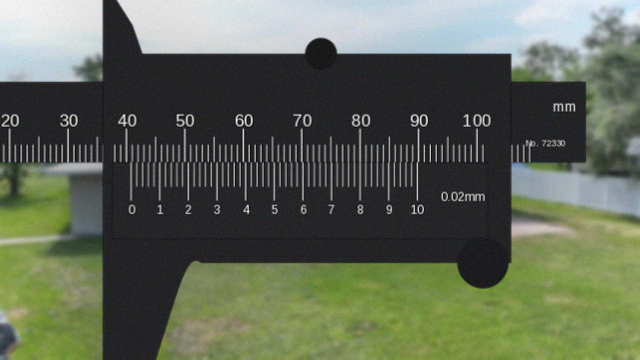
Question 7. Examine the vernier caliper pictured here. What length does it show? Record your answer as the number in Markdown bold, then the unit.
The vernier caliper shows **40.8** mm
